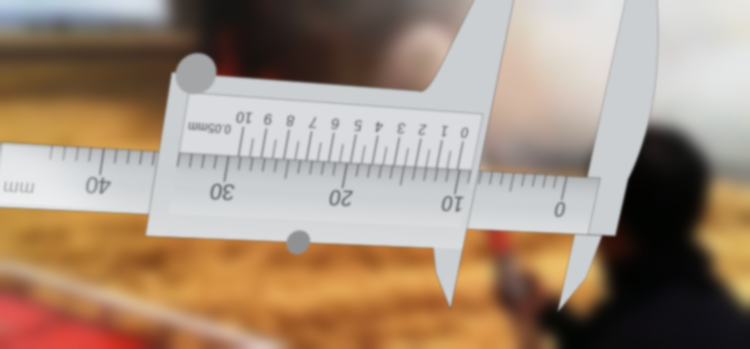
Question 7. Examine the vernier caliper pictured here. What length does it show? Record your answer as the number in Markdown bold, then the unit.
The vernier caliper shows **10.2** mm
